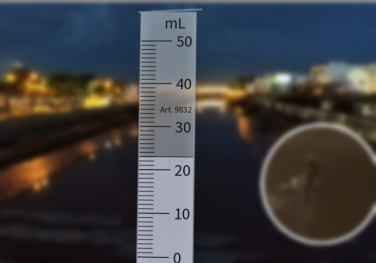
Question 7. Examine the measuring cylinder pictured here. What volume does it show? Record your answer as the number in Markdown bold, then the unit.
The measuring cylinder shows **23** mL
